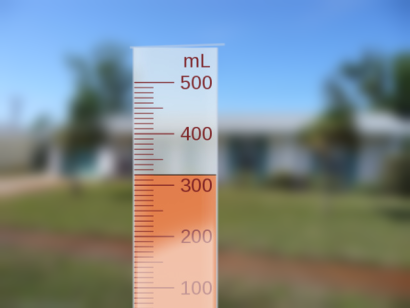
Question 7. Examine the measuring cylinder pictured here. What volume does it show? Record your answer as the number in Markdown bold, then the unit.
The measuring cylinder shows **320** mL
